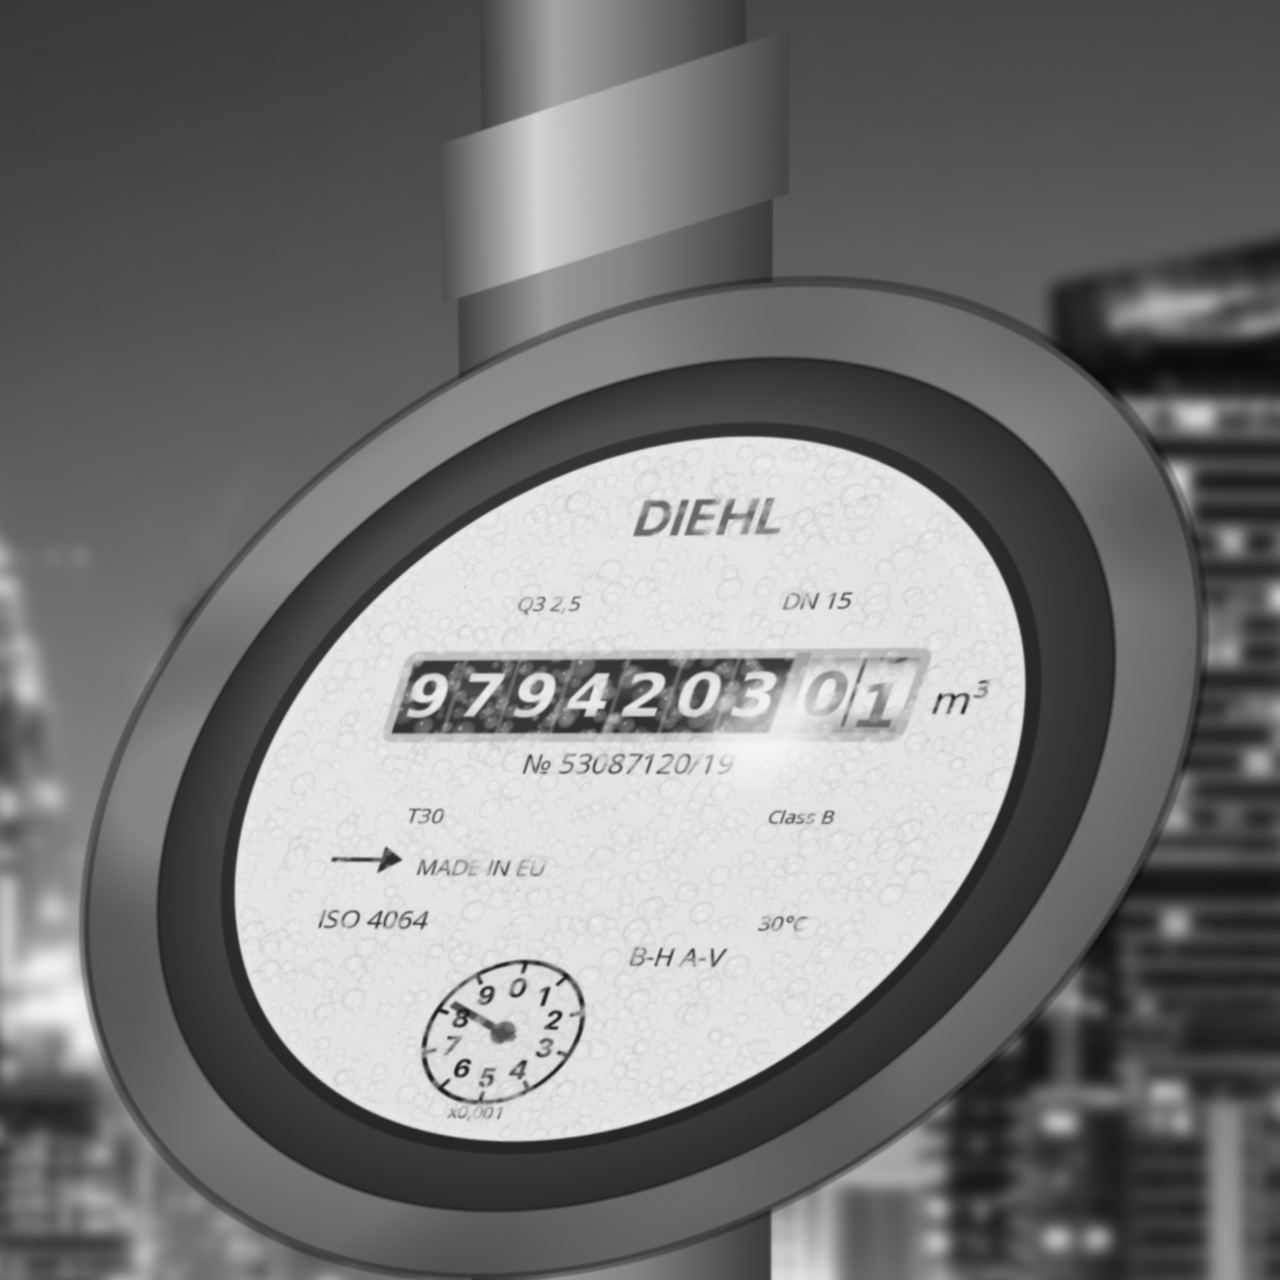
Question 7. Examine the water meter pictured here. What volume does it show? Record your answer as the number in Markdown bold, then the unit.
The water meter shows **9794203.008** m³
